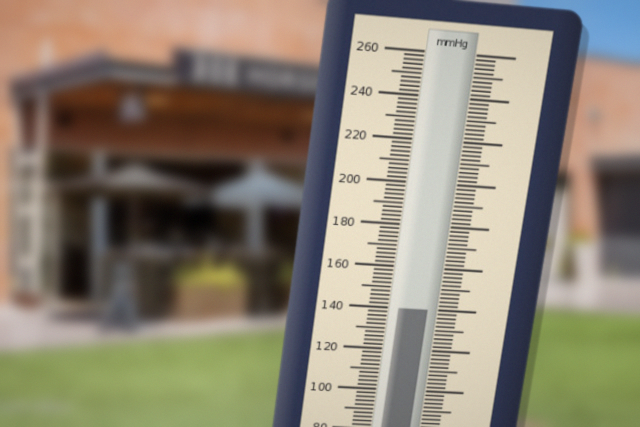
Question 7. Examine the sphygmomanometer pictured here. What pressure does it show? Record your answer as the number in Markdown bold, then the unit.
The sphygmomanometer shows **140** mmHg
